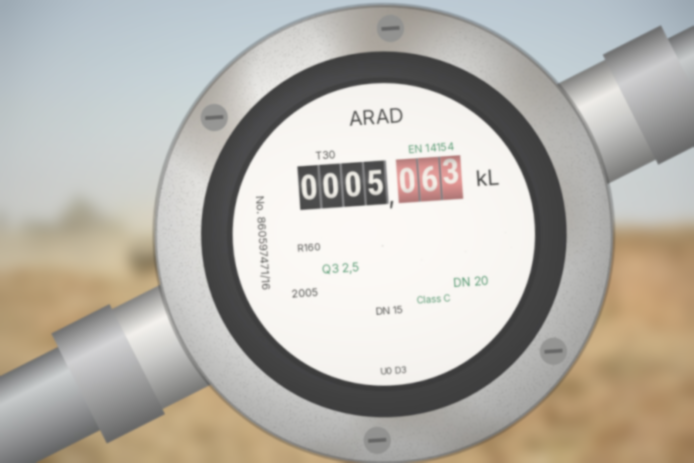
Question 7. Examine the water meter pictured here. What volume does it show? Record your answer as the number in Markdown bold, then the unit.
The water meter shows **5.063** kL
